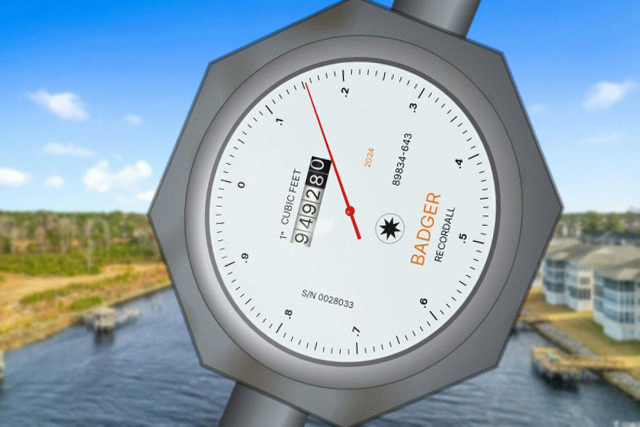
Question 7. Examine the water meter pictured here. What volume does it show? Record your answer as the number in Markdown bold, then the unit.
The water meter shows **949280.15** ft³
